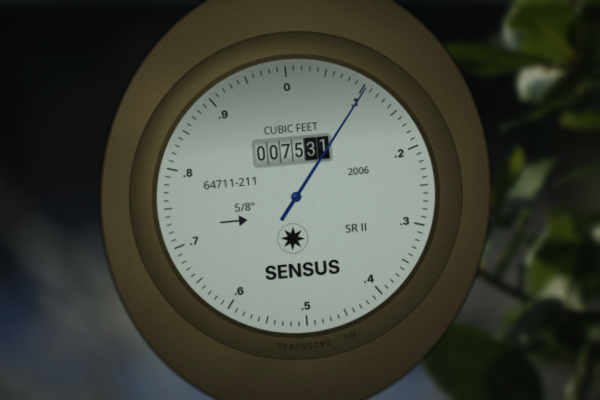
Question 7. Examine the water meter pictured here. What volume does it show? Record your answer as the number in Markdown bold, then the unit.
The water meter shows **7531.10** ft³
